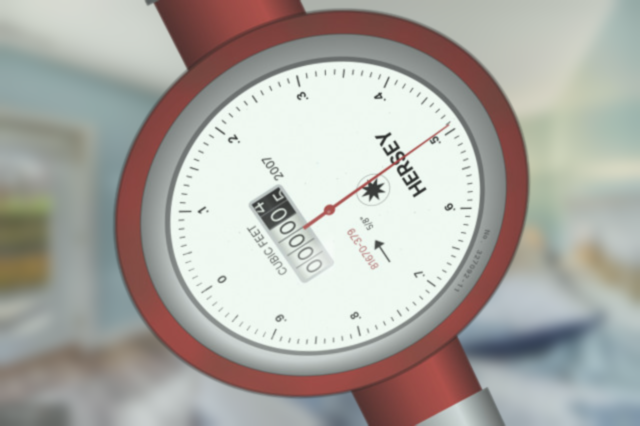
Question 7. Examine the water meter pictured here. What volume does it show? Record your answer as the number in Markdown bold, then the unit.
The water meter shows **4.49** ft³
